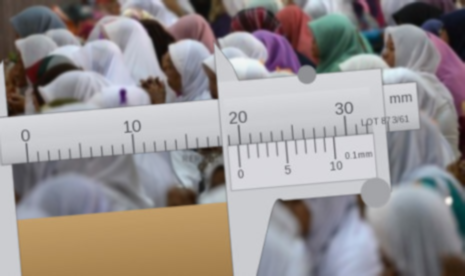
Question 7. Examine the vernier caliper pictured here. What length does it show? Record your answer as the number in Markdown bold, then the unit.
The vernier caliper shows **19.8** mm
